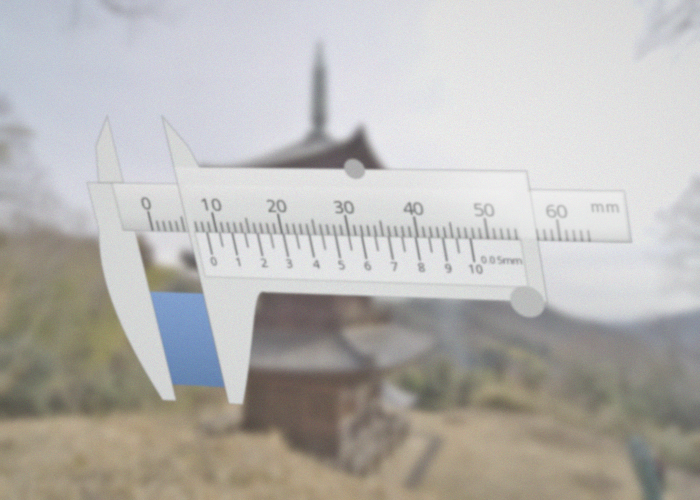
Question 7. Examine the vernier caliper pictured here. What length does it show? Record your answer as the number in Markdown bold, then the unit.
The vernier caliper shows **8.5** mm
